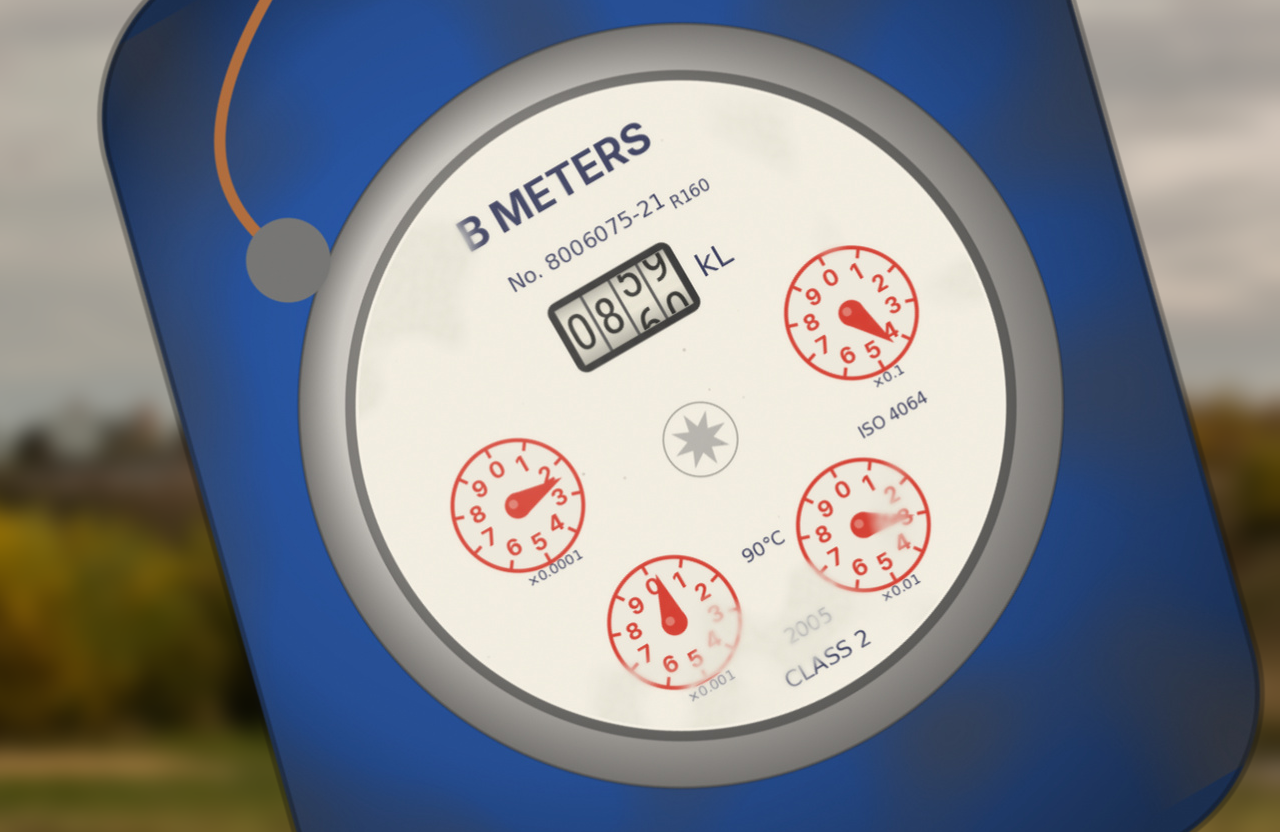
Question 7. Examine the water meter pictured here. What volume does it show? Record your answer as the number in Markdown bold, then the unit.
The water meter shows **859.4302** kL
